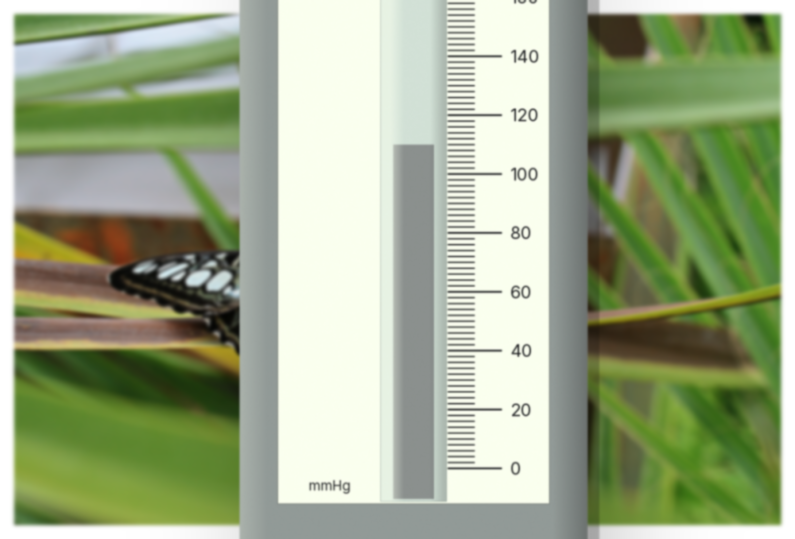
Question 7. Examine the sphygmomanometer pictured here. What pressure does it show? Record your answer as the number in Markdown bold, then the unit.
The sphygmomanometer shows **110** mmHg
